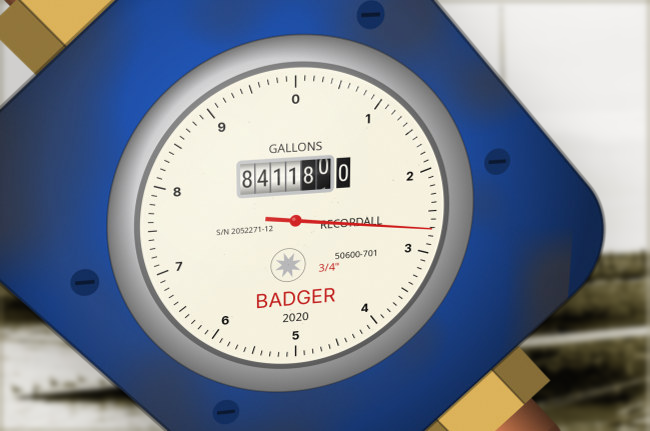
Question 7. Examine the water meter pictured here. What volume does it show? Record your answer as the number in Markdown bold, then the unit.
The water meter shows **8411802.7** gal
